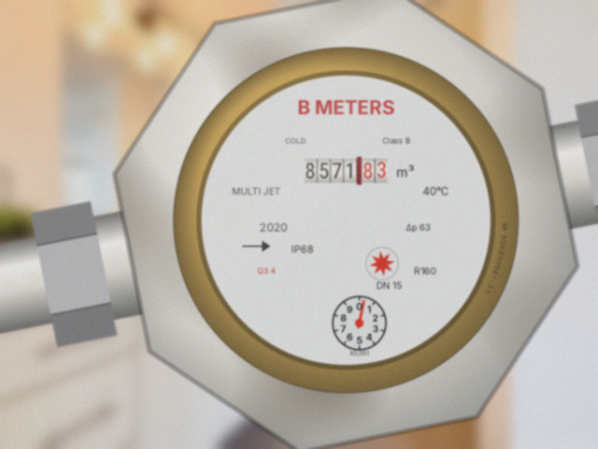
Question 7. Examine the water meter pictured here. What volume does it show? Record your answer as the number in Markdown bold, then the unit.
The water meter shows **8571.830** m³
